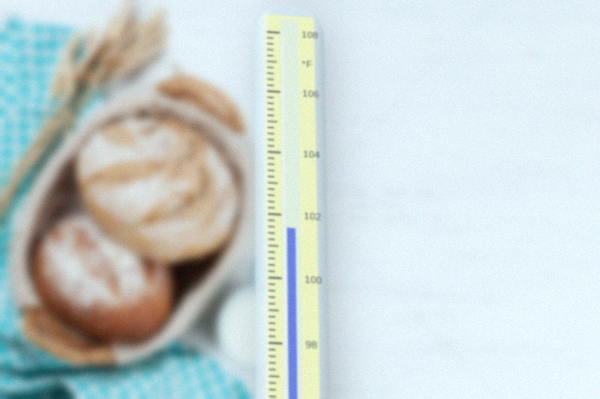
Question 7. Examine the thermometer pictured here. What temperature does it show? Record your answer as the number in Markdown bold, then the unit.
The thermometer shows **101.6** °F
